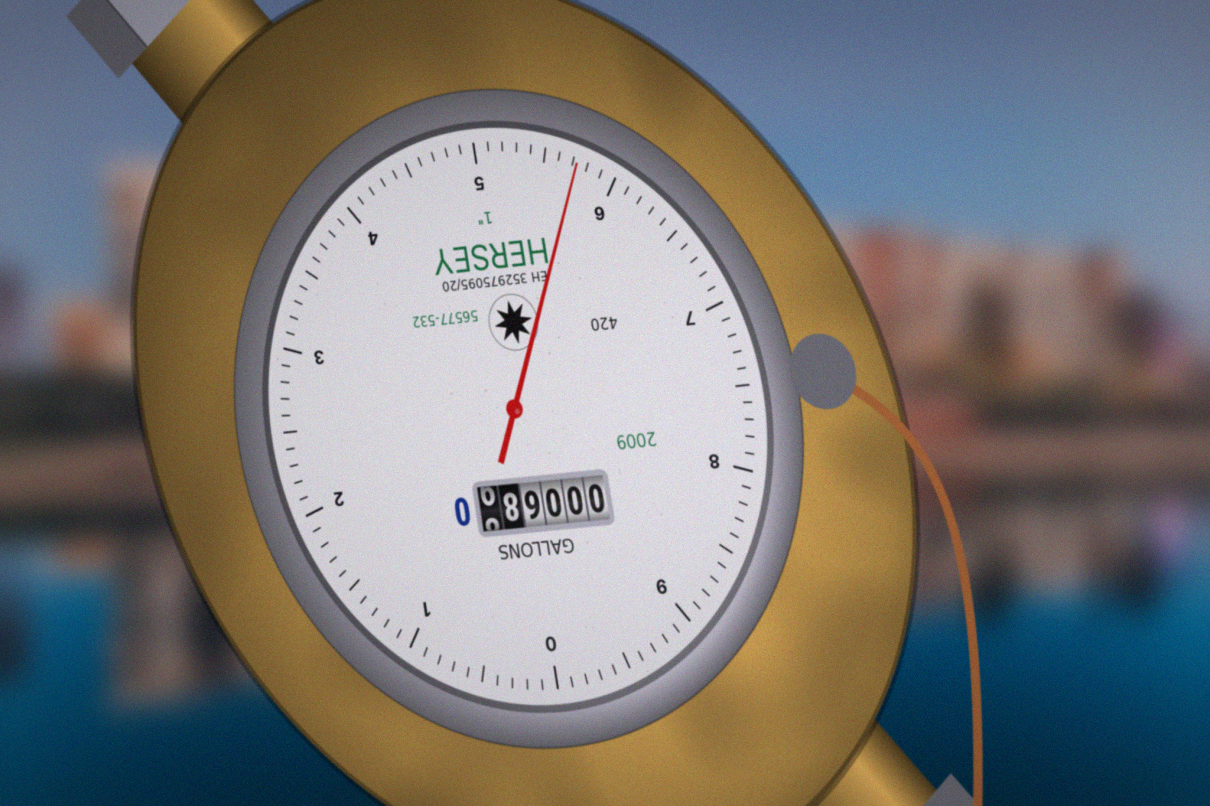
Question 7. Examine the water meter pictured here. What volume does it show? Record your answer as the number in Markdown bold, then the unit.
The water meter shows **6885.7** gal
